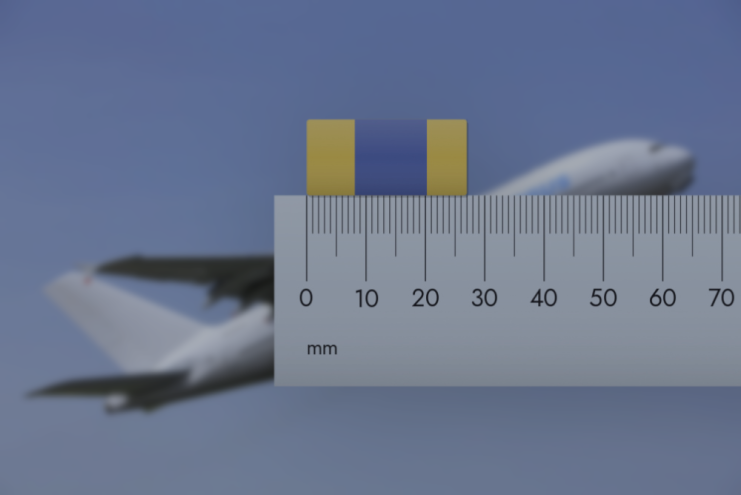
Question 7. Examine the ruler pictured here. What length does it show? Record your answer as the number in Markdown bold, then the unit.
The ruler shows **27** mm
